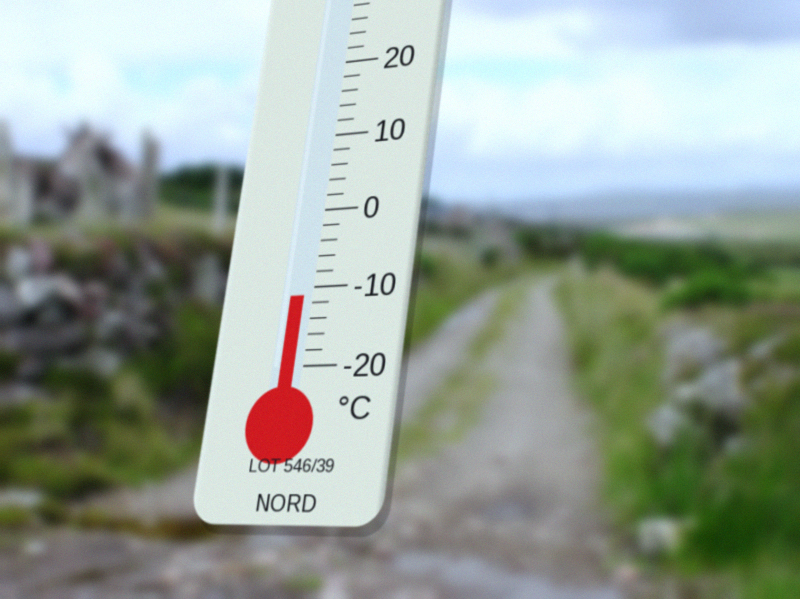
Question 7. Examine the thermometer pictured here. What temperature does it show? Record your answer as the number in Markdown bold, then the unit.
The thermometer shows **-11** °C
